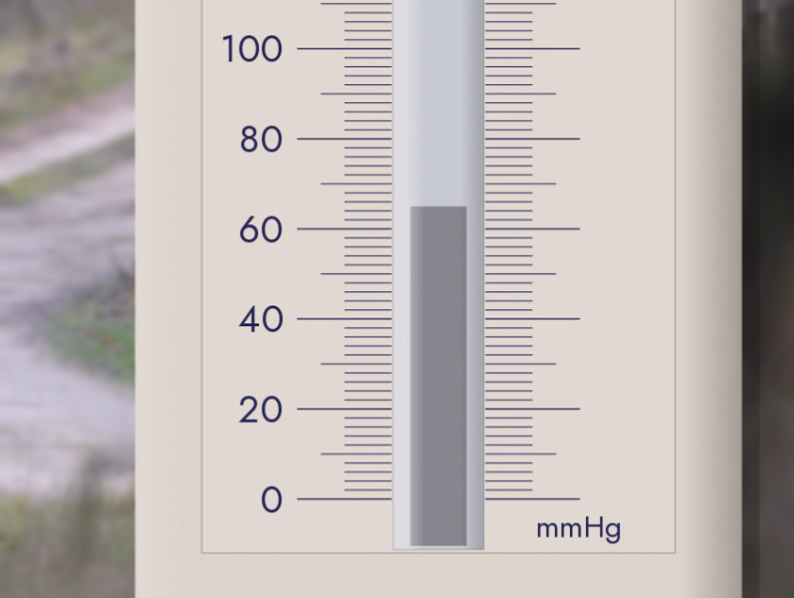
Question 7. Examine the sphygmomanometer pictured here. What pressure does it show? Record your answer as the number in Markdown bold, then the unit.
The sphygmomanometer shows **65** mmHg
